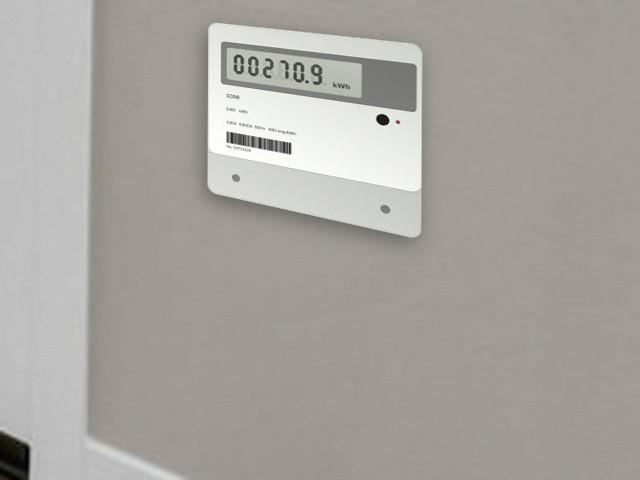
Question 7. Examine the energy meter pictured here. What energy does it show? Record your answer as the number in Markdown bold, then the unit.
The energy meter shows **270.9** kWh
